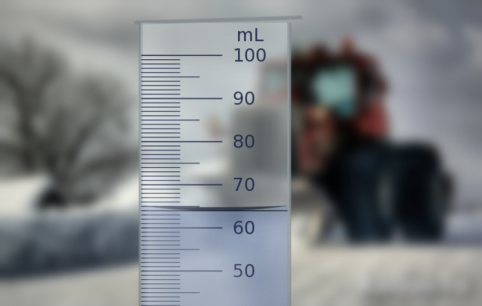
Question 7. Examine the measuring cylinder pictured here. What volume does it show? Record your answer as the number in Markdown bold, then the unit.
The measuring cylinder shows **64** mL
